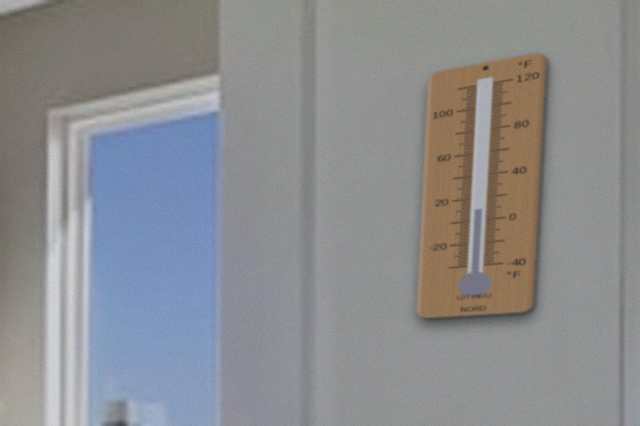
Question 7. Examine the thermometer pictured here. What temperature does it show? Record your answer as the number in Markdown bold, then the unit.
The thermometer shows **10** °F
